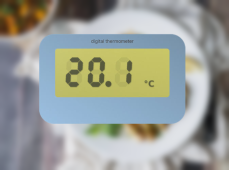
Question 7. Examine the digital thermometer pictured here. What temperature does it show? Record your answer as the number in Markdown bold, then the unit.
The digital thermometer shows **20.1** °C
